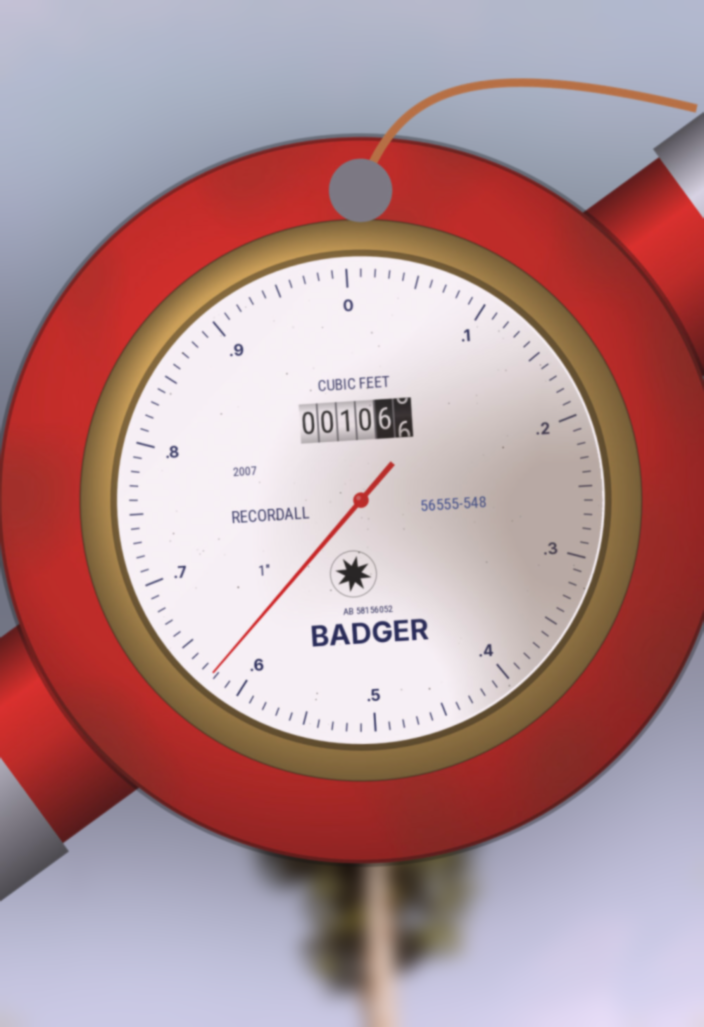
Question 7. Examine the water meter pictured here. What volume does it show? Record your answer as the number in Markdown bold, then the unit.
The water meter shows **1065.62** ft³
